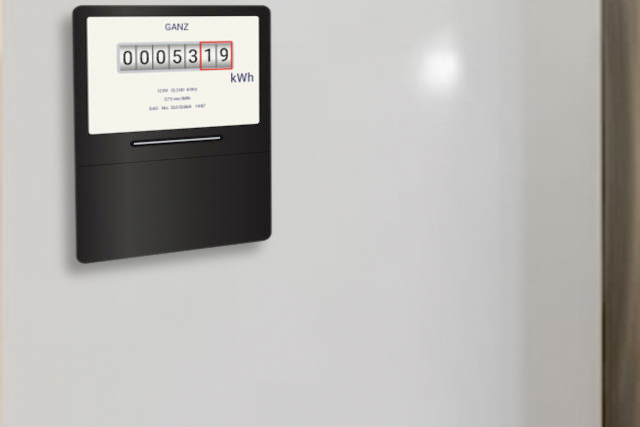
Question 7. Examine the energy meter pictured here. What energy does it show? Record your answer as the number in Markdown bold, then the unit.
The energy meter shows **53.19** kWh
